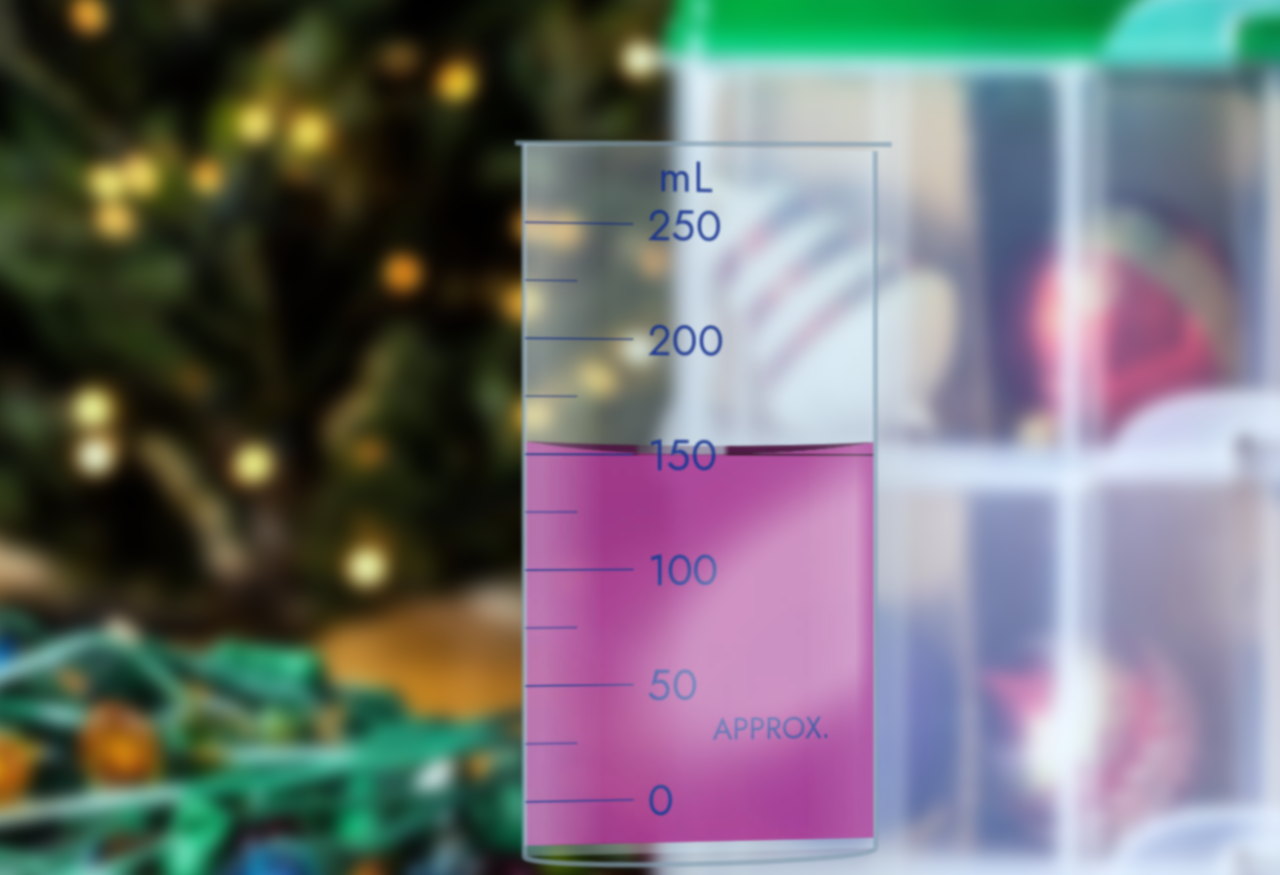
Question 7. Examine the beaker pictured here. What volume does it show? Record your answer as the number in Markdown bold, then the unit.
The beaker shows **150** mL
